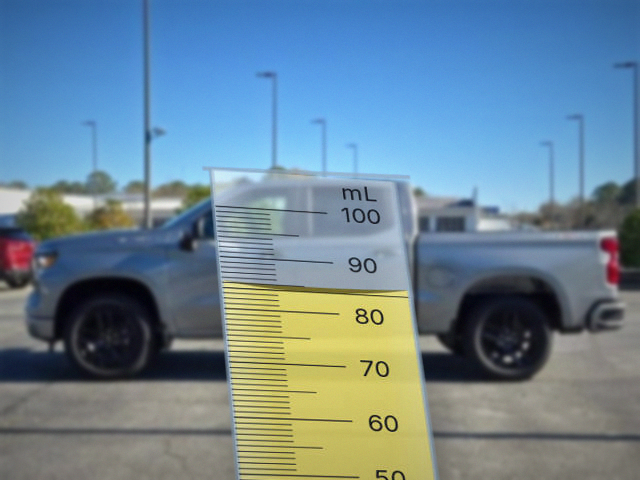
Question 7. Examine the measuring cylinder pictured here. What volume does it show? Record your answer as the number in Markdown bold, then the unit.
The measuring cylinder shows **84** mL
